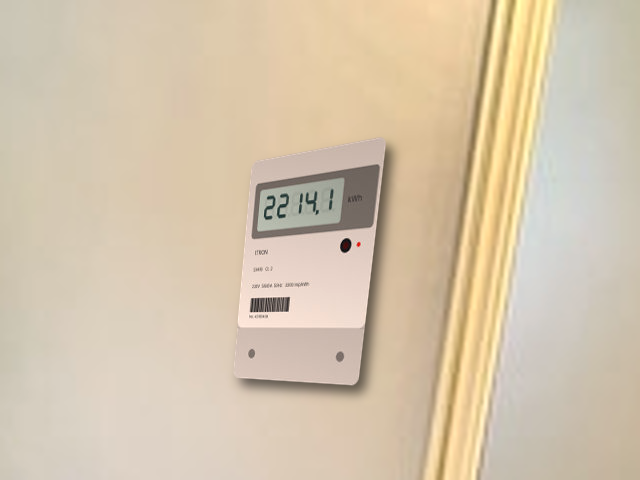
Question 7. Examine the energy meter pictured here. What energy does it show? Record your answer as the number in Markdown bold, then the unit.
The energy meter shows **2214.1** kWh
